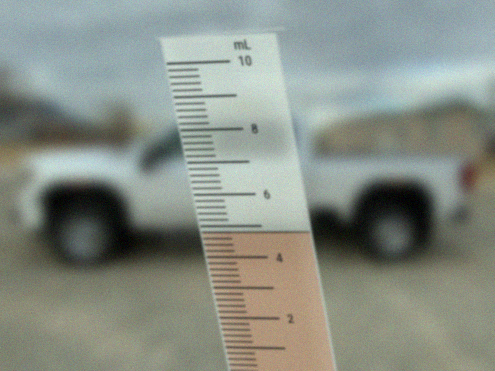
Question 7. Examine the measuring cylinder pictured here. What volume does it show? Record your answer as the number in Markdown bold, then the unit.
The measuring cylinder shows **4.8** mL
